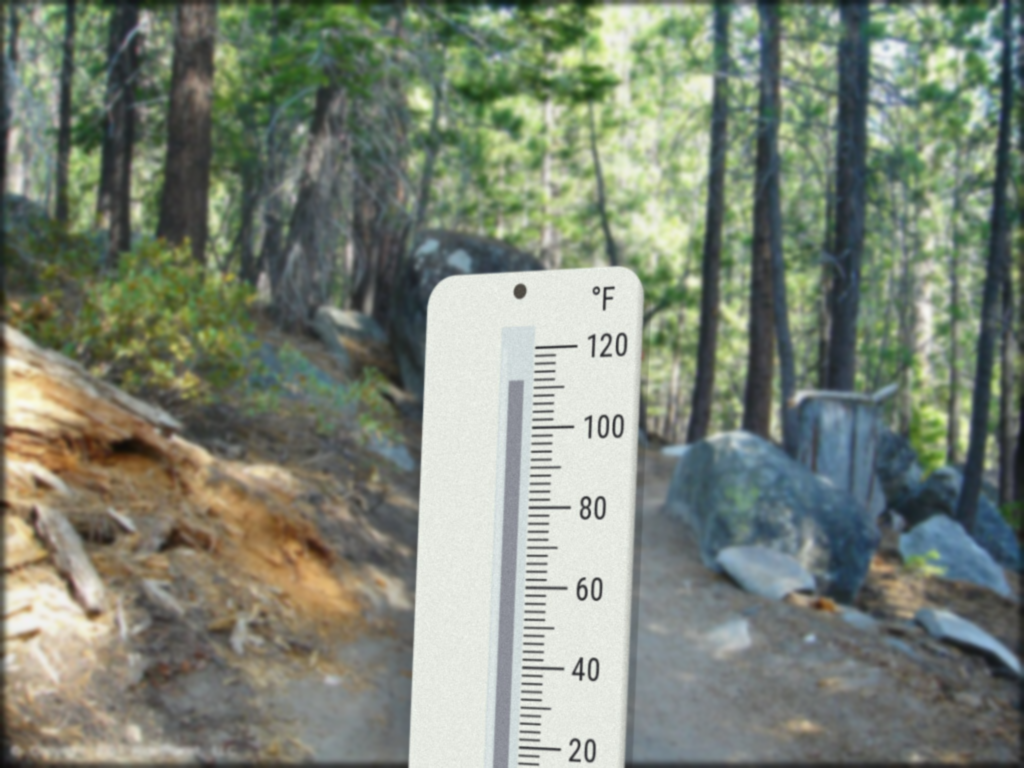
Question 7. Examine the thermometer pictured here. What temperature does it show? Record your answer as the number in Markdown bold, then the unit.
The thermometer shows **112** °F
